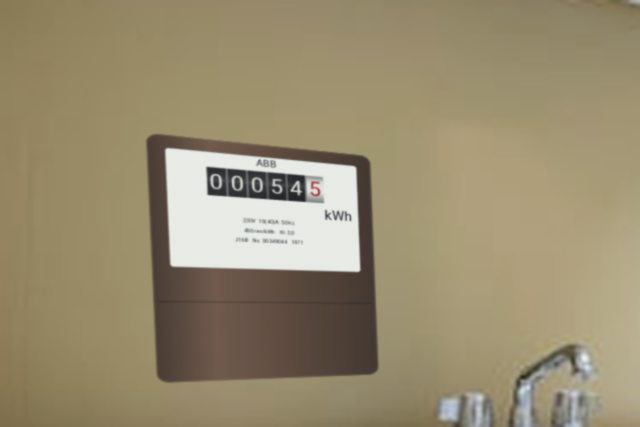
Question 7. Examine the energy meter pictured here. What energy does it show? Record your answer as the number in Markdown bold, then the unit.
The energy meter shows **54.5** kWh
